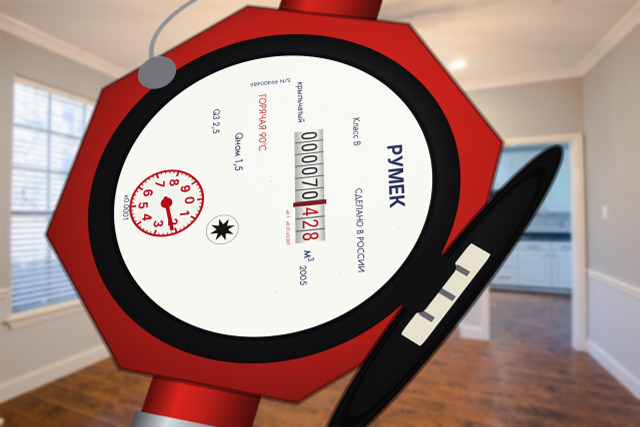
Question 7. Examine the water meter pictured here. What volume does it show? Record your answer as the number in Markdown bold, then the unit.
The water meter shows **70.4282** m³
